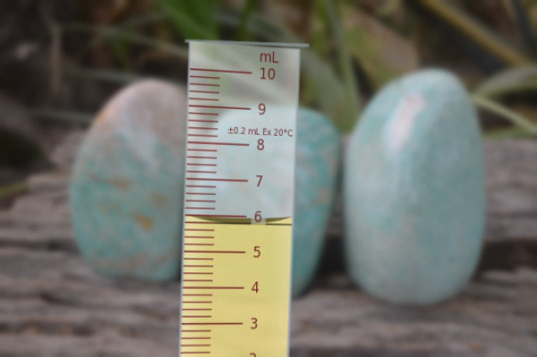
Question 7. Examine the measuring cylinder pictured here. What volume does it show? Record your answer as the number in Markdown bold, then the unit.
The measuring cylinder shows **5.8** mL
